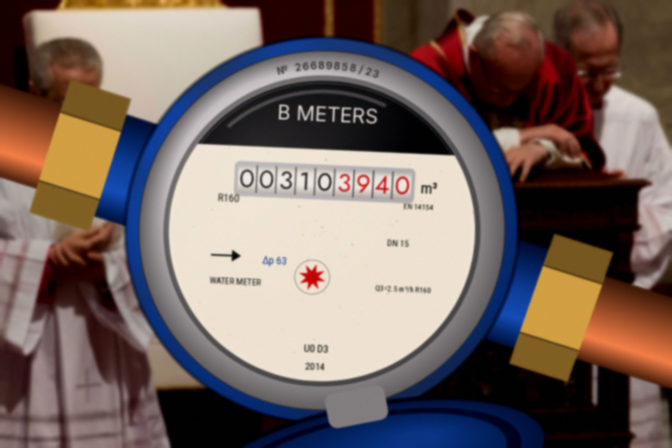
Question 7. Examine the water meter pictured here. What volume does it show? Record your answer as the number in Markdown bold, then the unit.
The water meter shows **310.3940** m³
